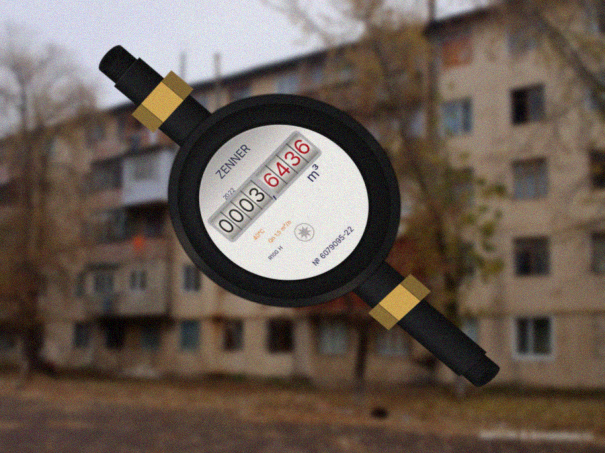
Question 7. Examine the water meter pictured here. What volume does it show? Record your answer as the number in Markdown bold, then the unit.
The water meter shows **3.6436** m³
